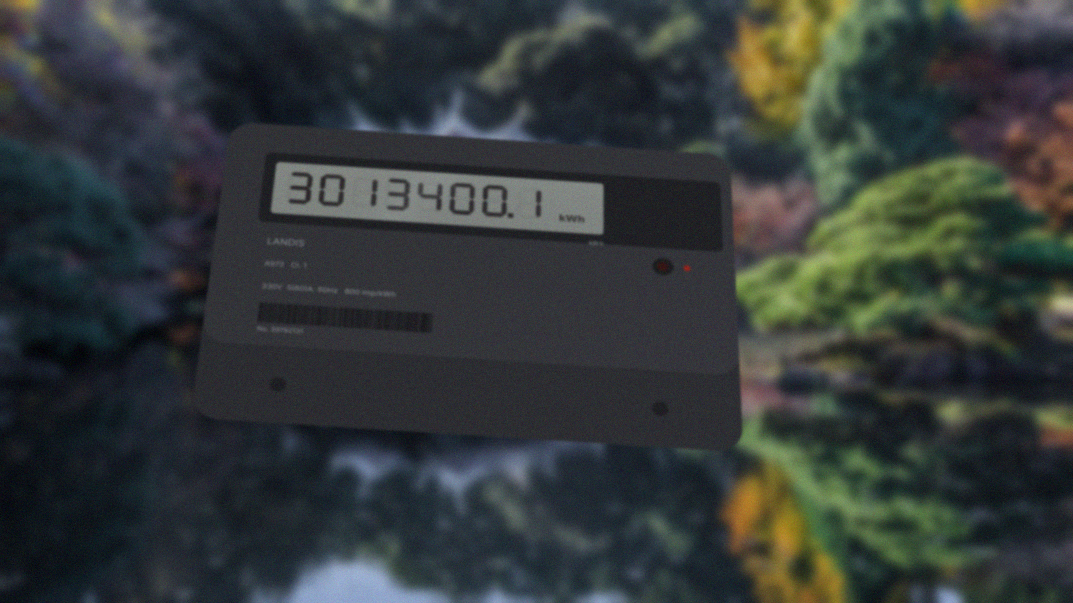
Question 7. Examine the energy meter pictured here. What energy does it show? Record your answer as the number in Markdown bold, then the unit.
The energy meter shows **3013400.1** kWh
